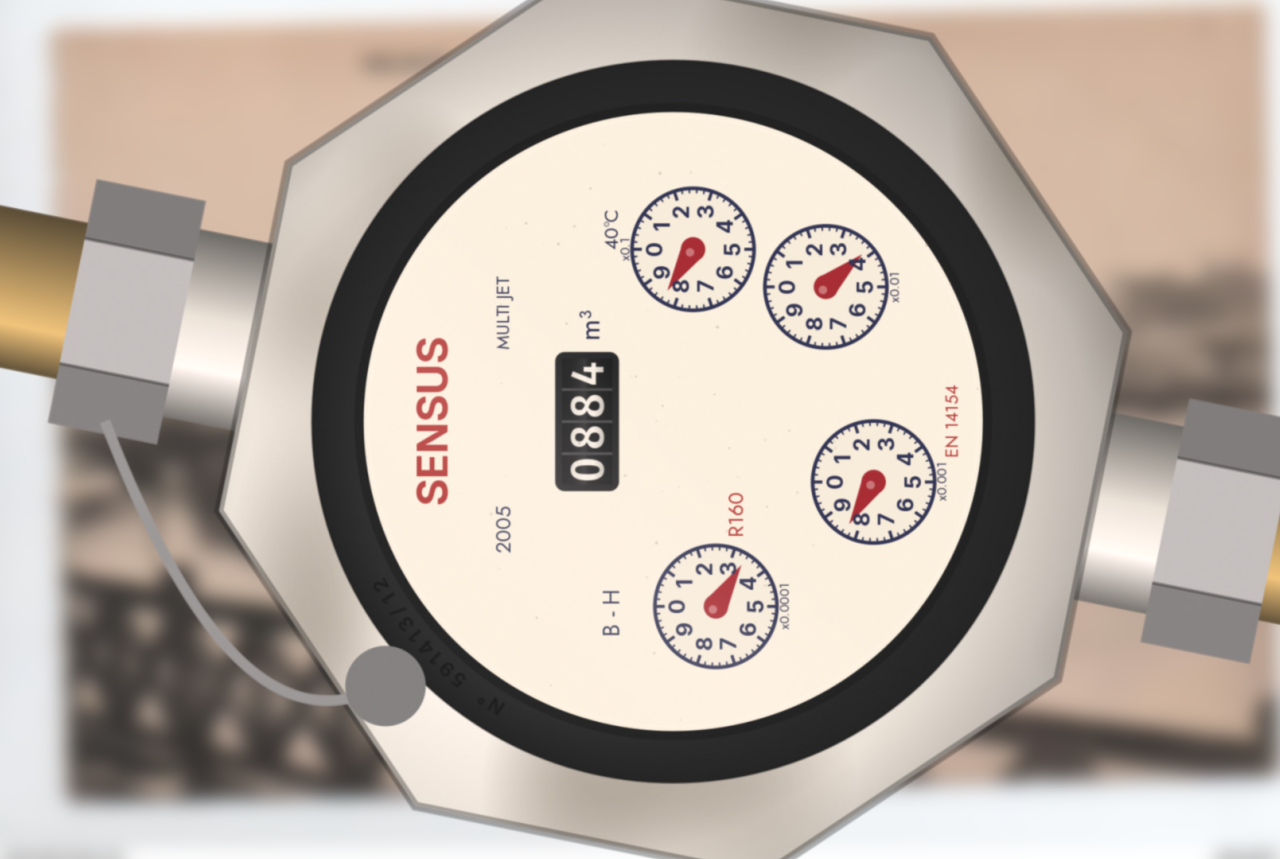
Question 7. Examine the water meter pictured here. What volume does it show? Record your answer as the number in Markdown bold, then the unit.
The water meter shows **884.8383** m³
